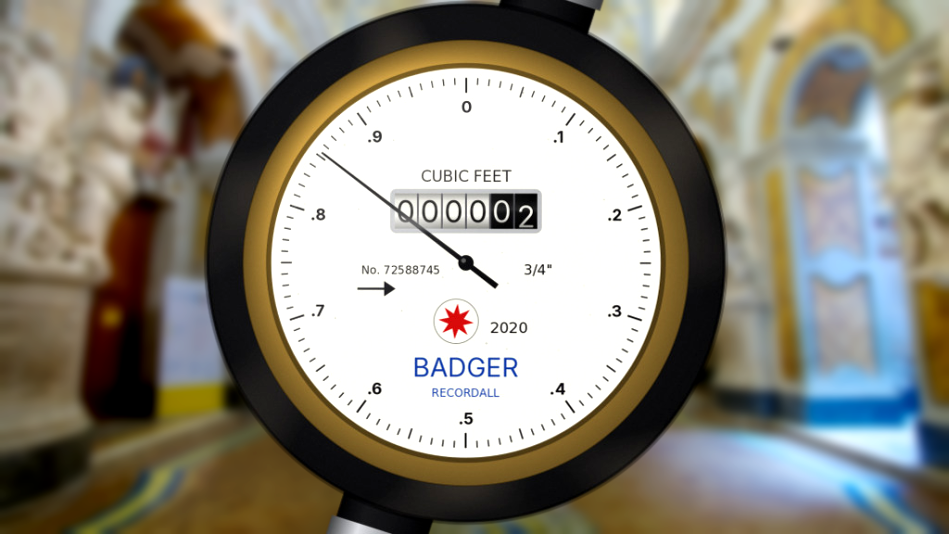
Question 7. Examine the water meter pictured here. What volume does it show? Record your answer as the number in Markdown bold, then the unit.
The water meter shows **1.85** ft³
